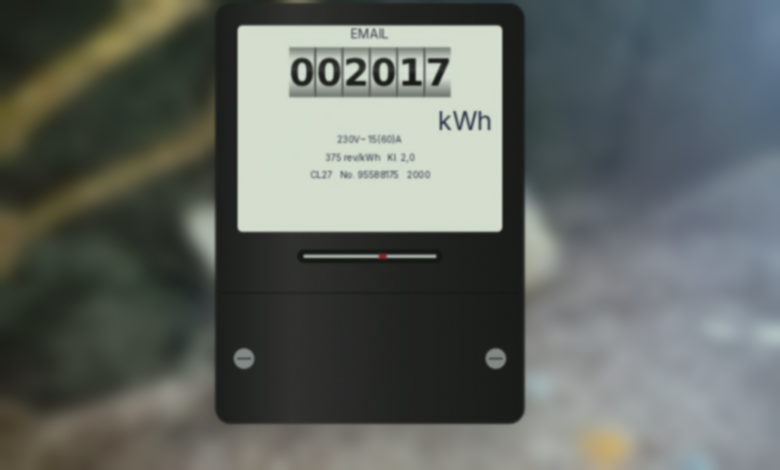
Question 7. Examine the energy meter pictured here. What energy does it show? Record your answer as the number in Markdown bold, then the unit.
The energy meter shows **2017** kWh
